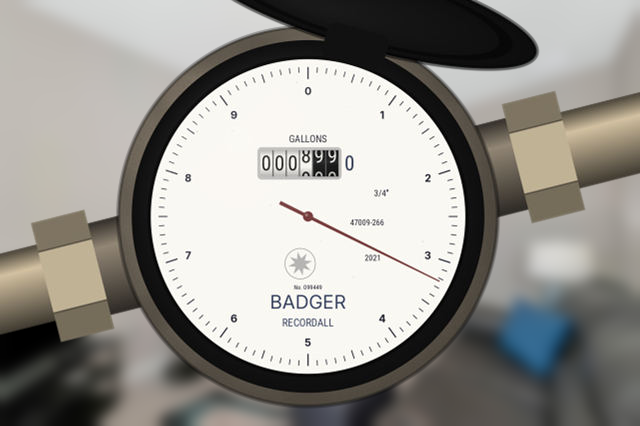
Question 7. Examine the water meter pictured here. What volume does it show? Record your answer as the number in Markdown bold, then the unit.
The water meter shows **8993.2** gal
